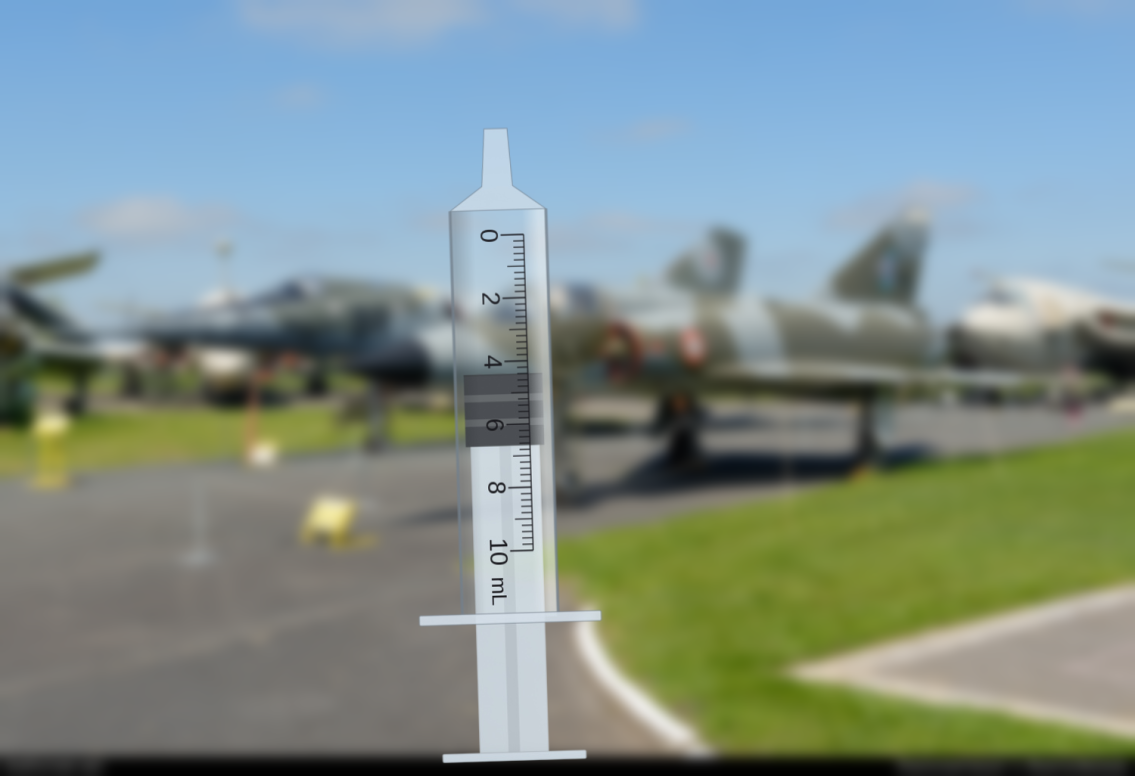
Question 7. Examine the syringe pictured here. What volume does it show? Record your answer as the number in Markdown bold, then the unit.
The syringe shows **4.4** mL
